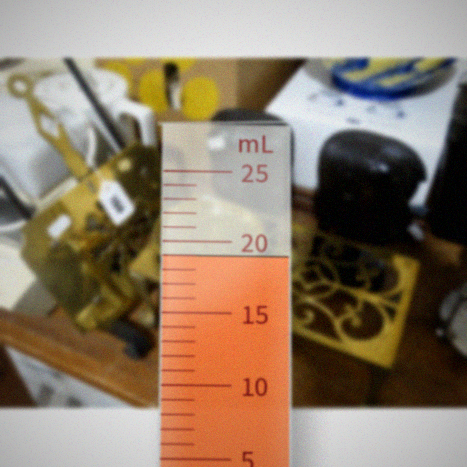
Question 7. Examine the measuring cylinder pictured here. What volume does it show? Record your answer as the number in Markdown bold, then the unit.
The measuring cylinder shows **19** mL
